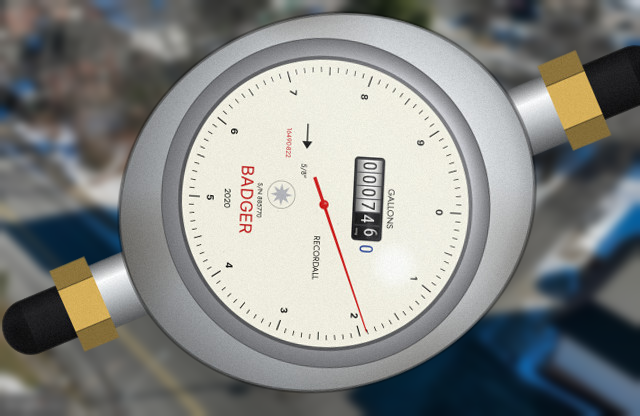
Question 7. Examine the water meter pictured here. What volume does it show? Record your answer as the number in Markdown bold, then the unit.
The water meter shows **7461.9** gal
